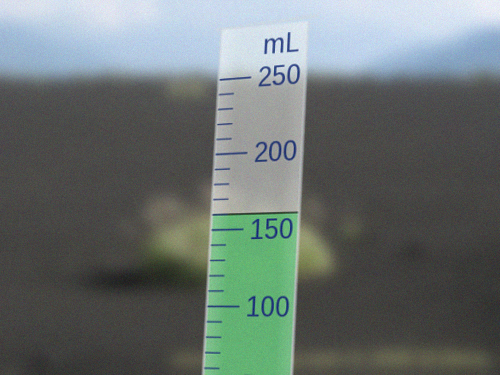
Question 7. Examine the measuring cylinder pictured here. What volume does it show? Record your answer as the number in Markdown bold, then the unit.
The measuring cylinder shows **160** mL
